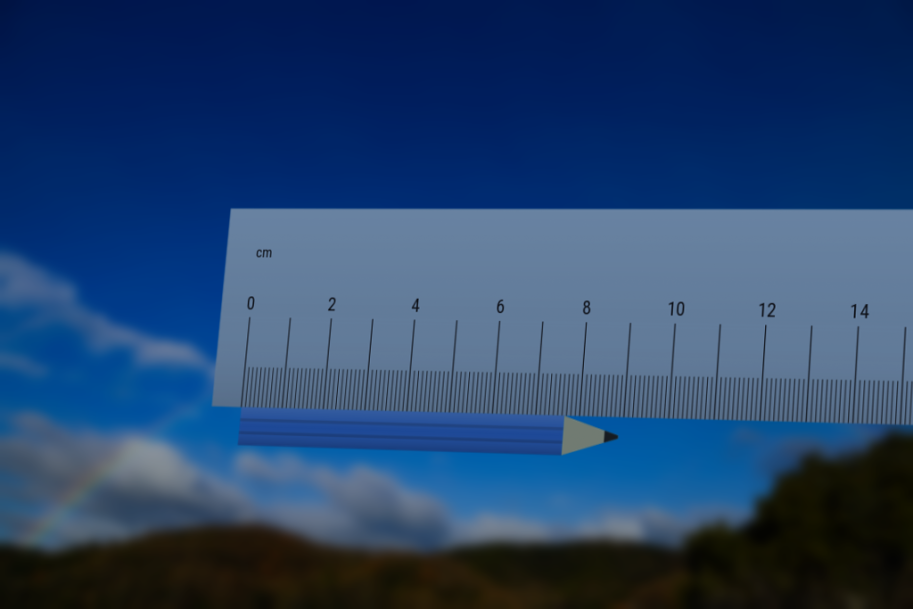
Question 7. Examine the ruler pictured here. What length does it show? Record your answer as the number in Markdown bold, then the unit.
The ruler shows **8.9** cm
